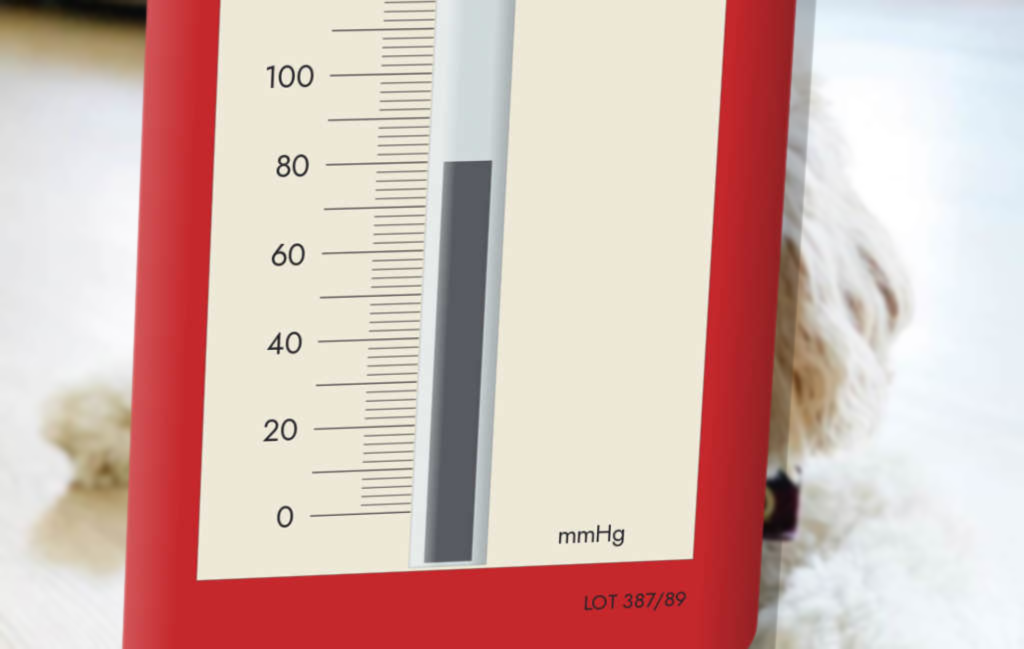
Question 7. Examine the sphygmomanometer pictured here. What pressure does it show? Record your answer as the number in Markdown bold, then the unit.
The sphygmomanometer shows **80** mmHg
